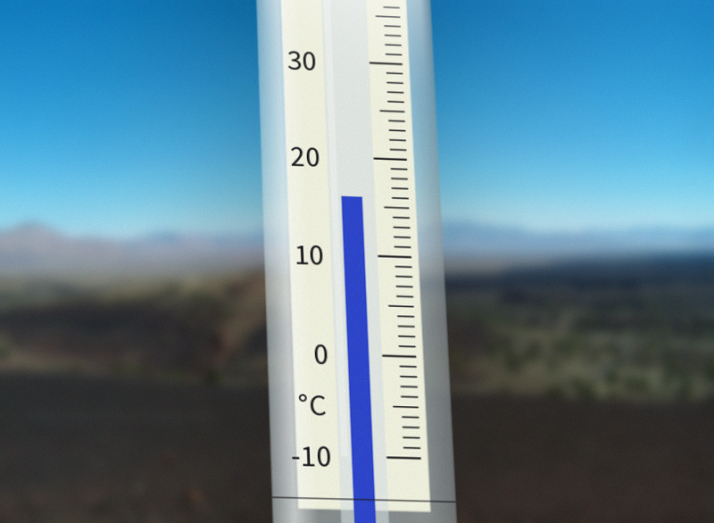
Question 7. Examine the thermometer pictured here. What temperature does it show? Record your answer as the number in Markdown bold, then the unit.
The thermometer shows **16** °C
